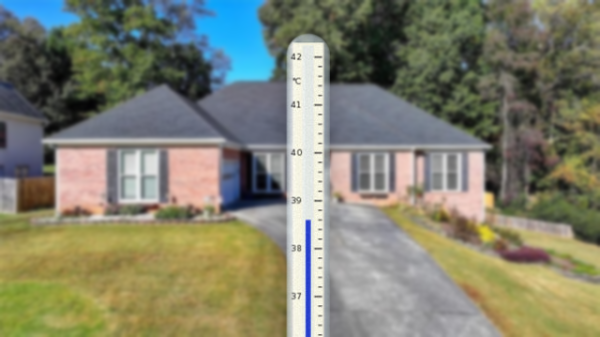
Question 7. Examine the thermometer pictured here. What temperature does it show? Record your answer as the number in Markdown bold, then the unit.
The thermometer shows **38.6** °C
